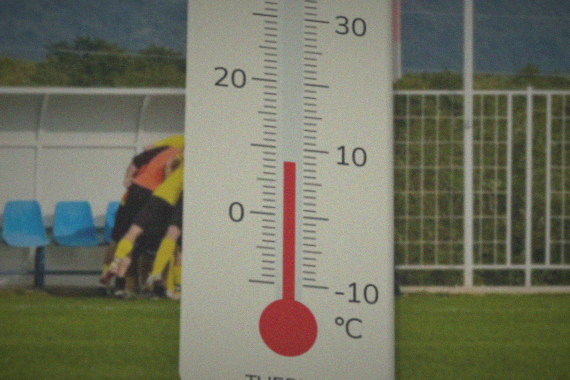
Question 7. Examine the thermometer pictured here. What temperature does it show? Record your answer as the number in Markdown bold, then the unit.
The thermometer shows **8** °C
